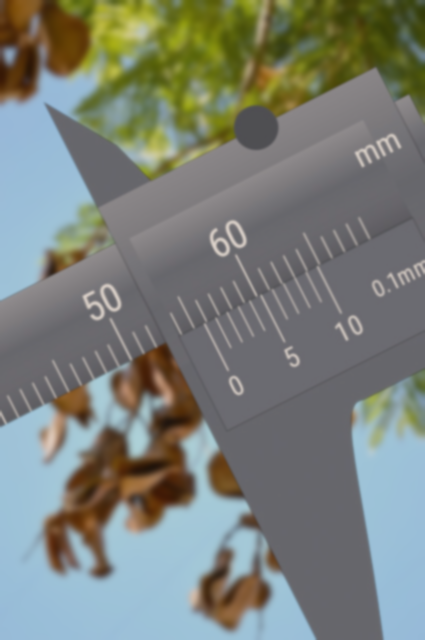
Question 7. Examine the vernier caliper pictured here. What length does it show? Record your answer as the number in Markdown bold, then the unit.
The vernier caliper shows **55.8** mm
